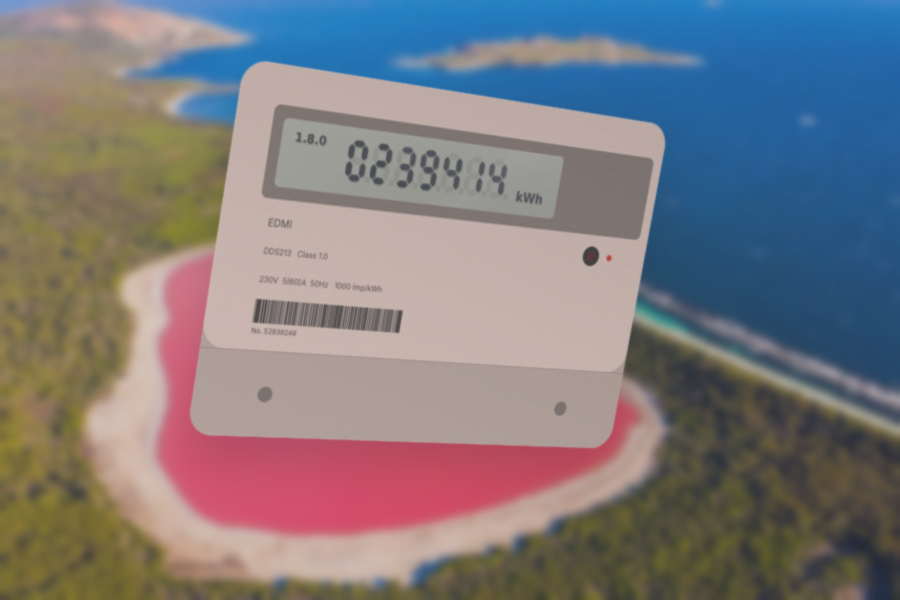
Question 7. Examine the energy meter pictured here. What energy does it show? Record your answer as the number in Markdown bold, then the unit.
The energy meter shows **239414** kWh
